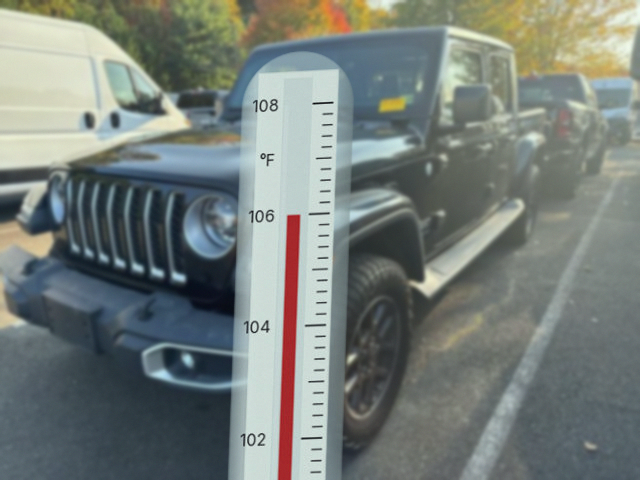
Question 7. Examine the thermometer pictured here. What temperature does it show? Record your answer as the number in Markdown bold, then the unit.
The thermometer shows **106** °F
